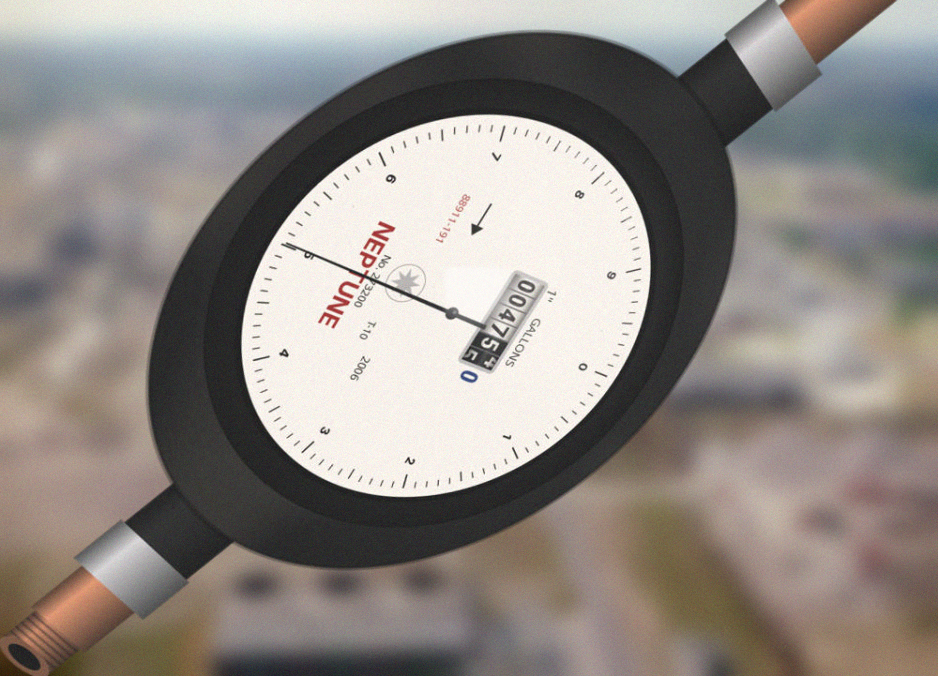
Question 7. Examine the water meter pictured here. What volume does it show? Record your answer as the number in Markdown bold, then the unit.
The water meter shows **47545.0** gal
